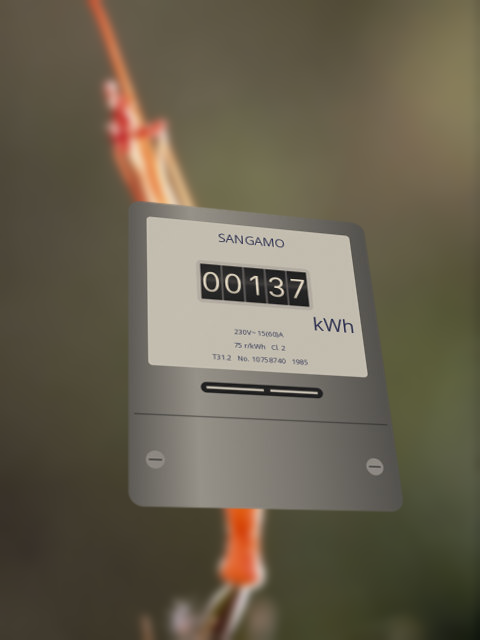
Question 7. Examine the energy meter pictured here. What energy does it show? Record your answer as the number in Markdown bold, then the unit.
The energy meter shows **137** kWh
